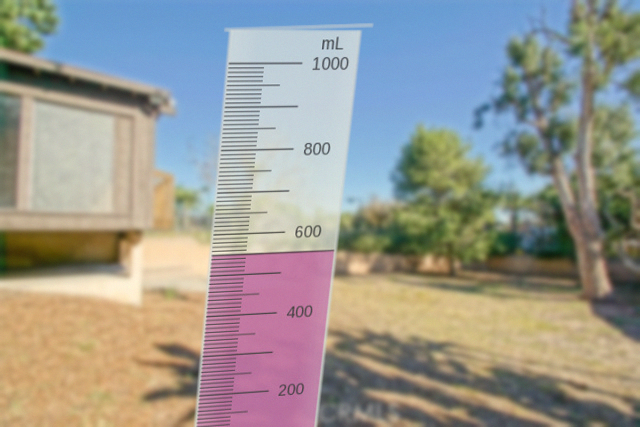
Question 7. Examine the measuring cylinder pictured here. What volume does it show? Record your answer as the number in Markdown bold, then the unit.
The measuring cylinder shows **550** mL
